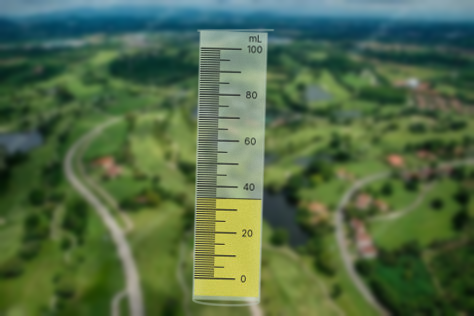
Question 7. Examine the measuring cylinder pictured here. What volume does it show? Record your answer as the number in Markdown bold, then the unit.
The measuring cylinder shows **35** mL
